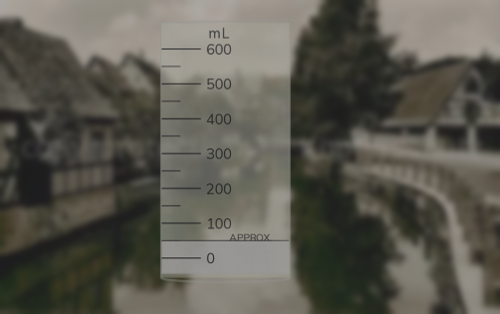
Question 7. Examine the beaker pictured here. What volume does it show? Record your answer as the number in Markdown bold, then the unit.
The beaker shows **50** mL
